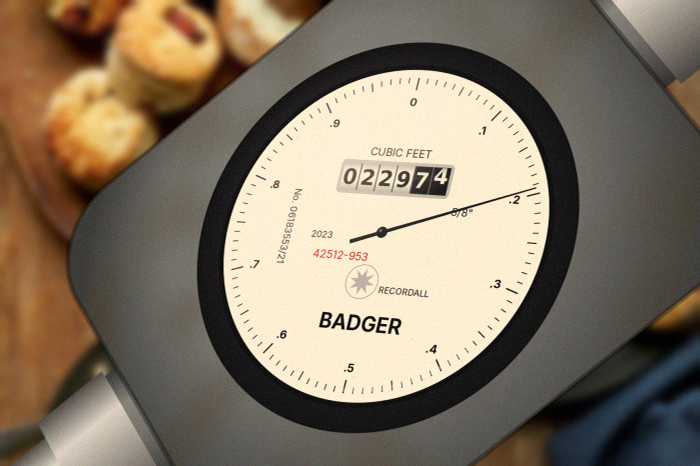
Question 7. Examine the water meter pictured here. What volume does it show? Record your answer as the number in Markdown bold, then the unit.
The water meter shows **22974.19** ft³
